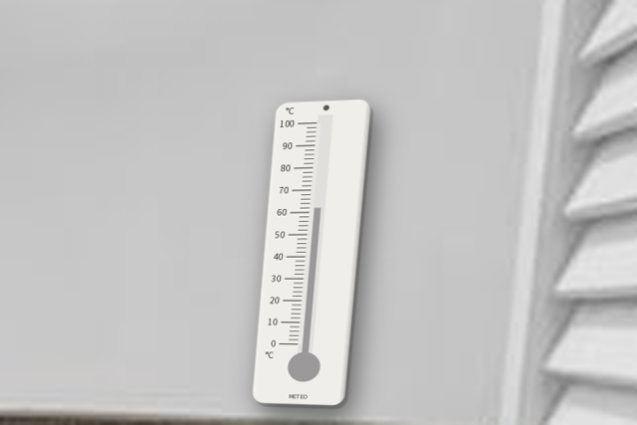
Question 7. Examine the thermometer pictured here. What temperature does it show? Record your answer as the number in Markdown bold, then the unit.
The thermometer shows **62** °C
